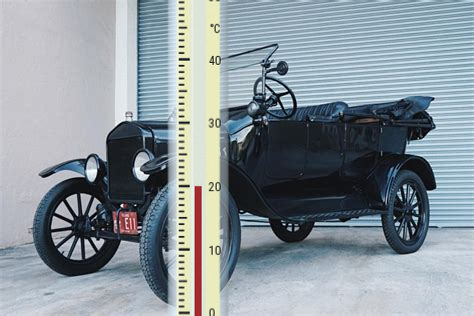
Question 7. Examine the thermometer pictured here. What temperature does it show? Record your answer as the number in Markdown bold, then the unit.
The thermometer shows **20** °C
